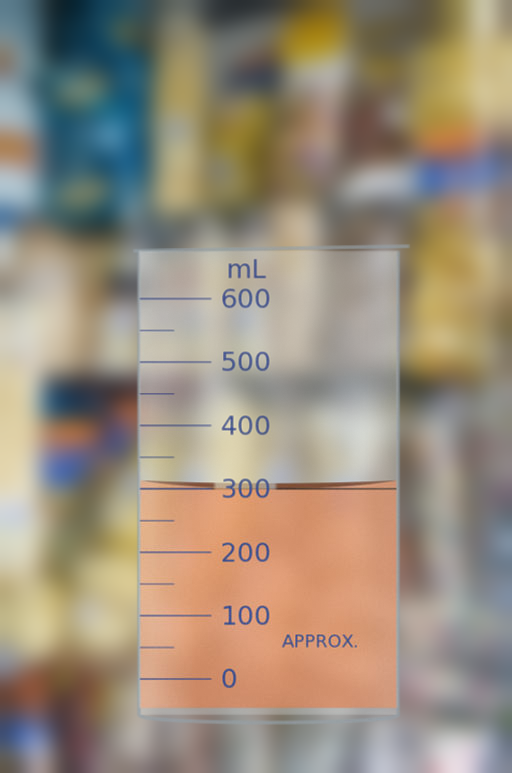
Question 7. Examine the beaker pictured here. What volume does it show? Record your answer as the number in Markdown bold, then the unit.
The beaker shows **300** mL
